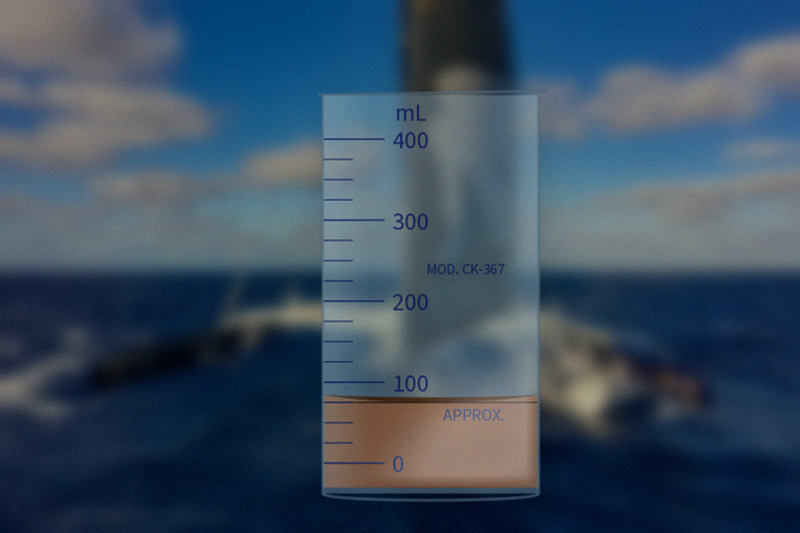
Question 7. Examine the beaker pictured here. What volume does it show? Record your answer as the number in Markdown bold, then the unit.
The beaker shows **75** mL
